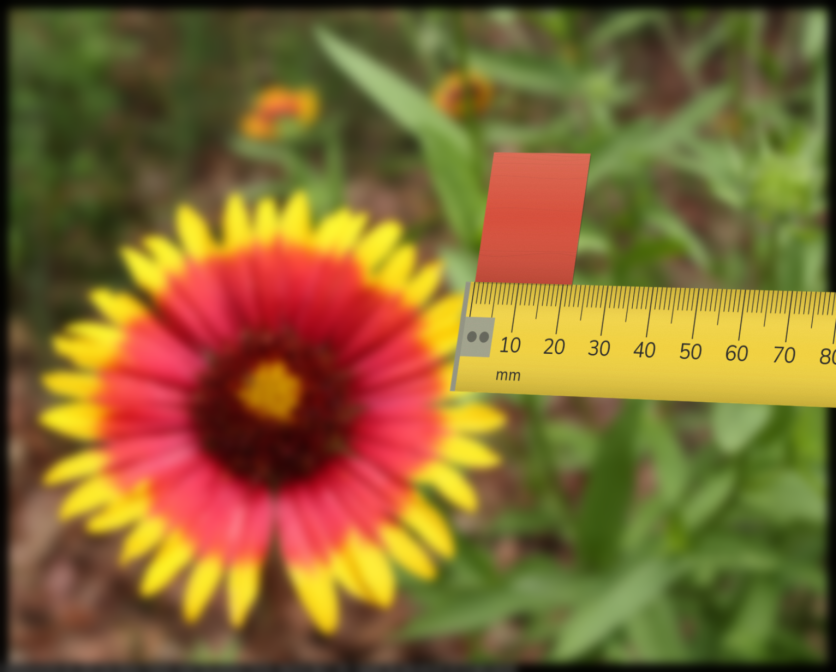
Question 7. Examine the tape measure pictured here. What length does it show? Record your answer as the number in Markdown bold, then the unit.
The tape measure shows **22** mm
